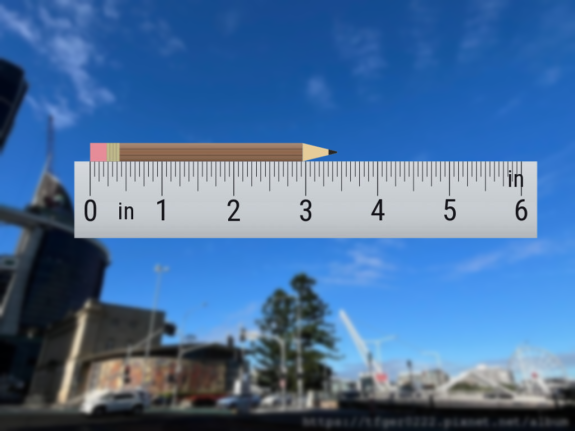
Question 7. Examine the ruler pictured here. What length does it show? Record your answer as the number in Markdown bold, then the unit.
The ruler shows **3.4375** in
